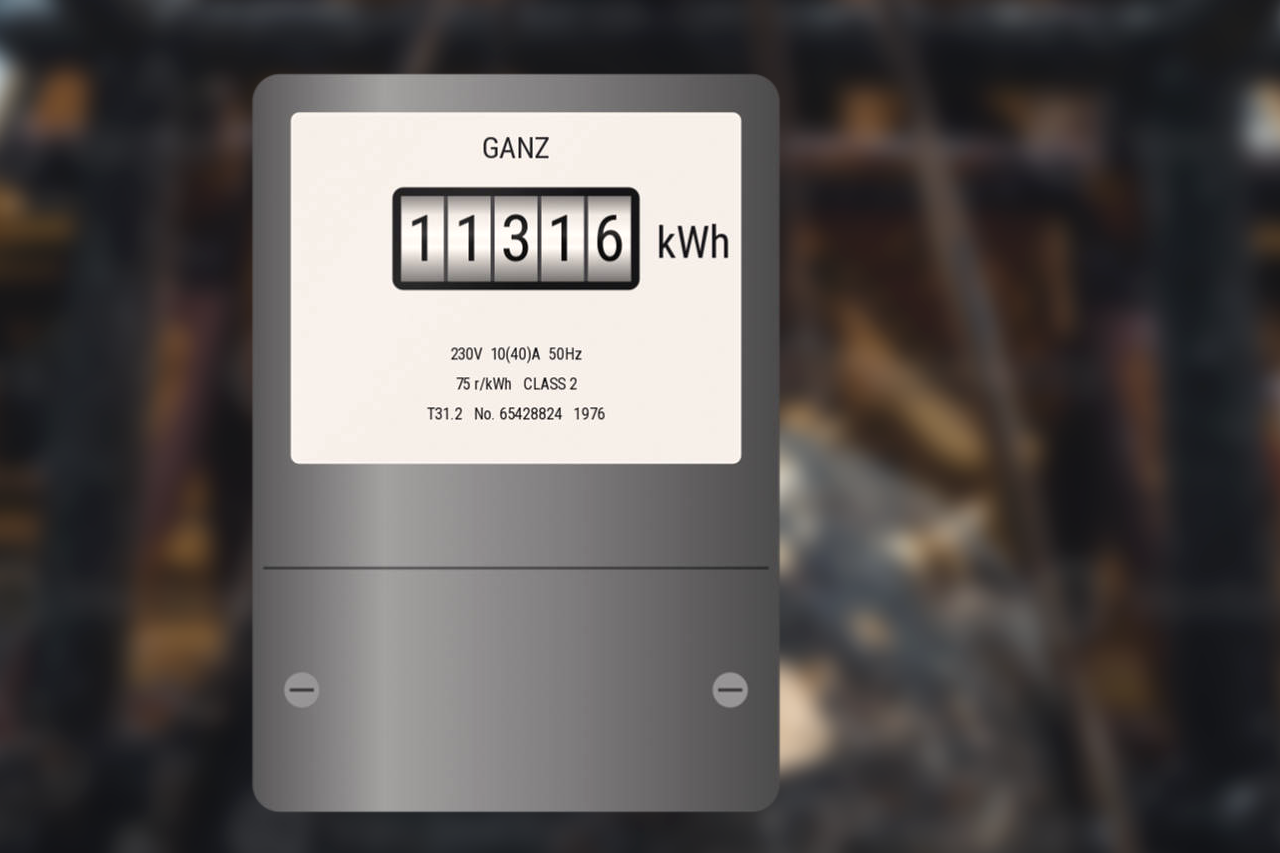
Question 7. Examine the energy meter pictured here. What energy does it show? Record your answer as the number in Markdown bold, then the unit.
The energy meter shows **11316** kWh
